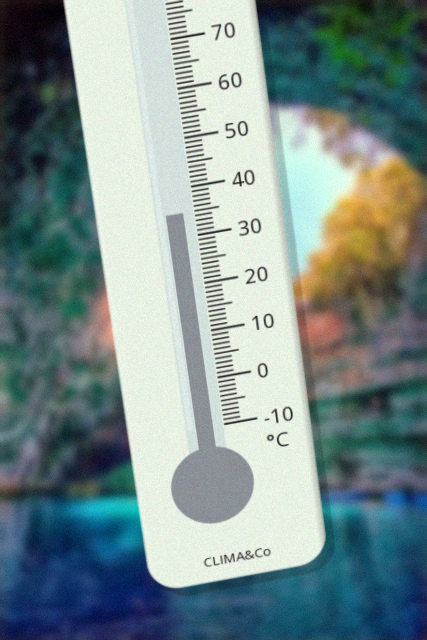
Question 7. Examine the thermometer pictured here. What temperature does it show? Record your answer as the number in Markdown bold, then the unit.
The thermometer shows **35** °C
